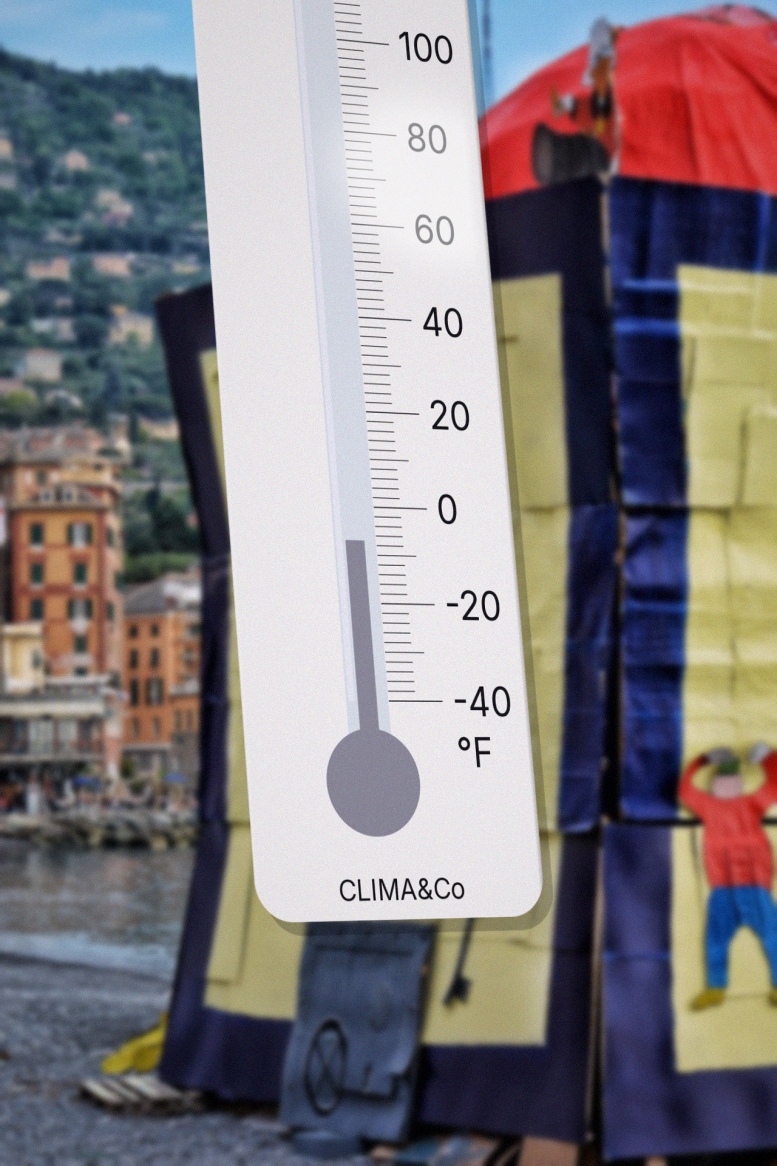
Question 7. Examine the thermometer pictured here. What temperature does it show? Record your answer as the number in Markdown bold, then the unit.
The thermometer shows **-7** °F
